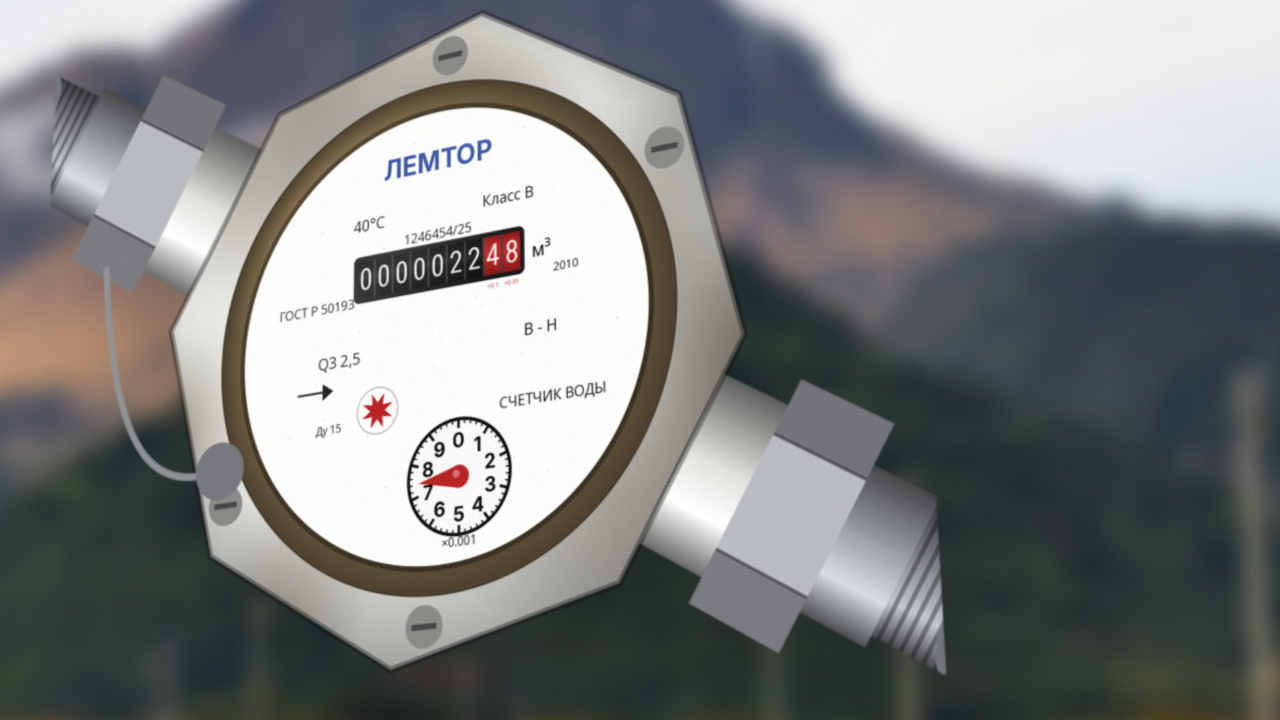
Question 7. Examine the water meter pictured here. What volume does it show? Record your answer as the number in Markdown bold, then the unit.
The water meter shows **22.487** m³
